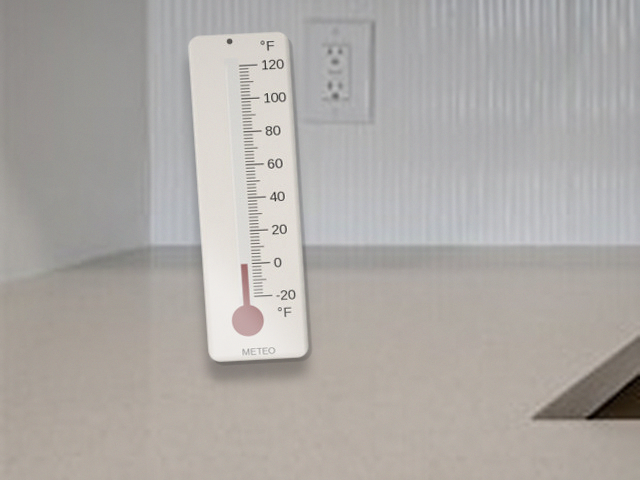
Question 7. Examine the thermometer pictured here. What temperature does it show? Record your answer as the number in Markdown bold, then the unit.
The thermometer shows **0** °F
